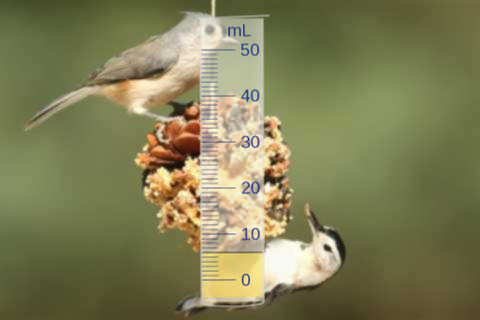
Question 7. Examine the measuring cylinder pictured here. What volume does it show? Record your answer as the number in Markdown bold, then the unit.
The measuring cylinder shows **6** mL
